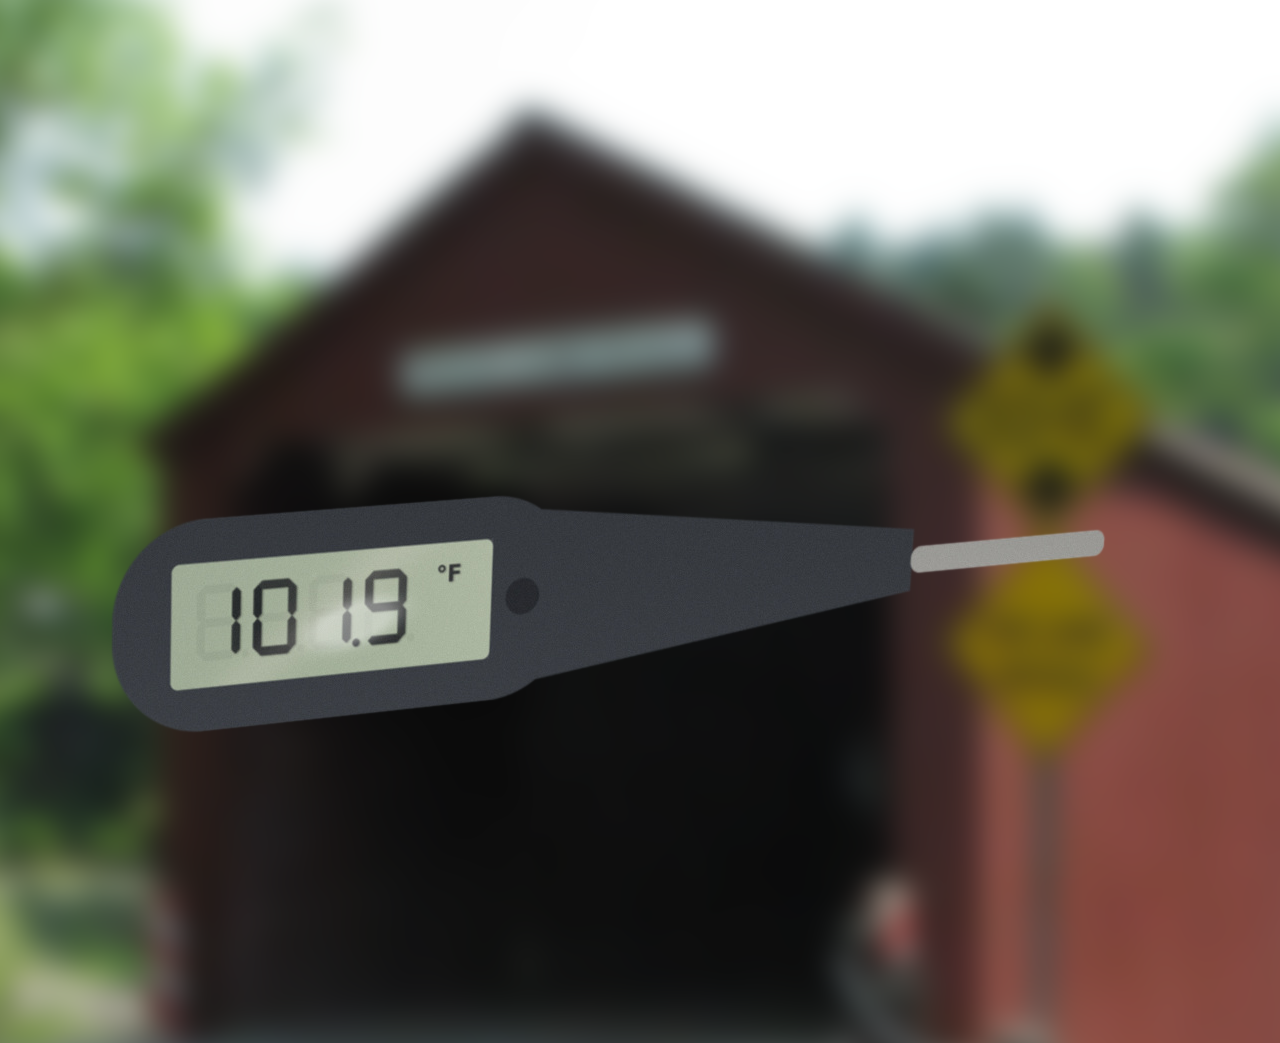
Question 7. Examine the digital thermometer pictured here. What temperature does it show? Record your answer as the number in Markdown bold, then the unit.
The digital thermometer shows **101.9** °F
